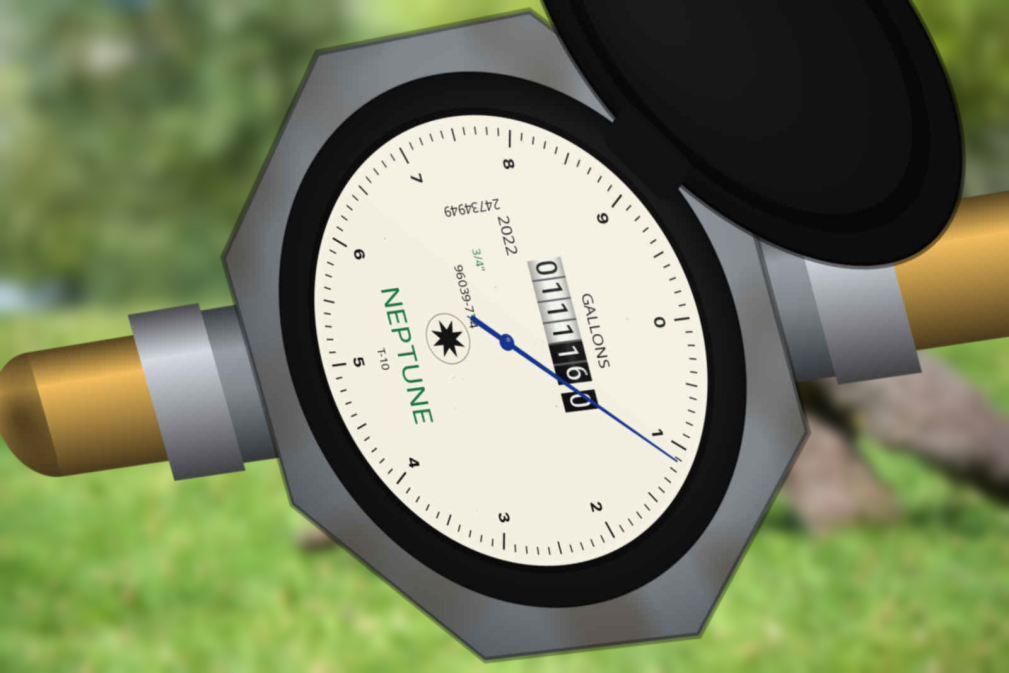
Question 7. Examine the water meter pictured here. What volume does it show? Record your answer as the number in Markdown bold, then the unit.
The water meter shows **111161.1** gal
